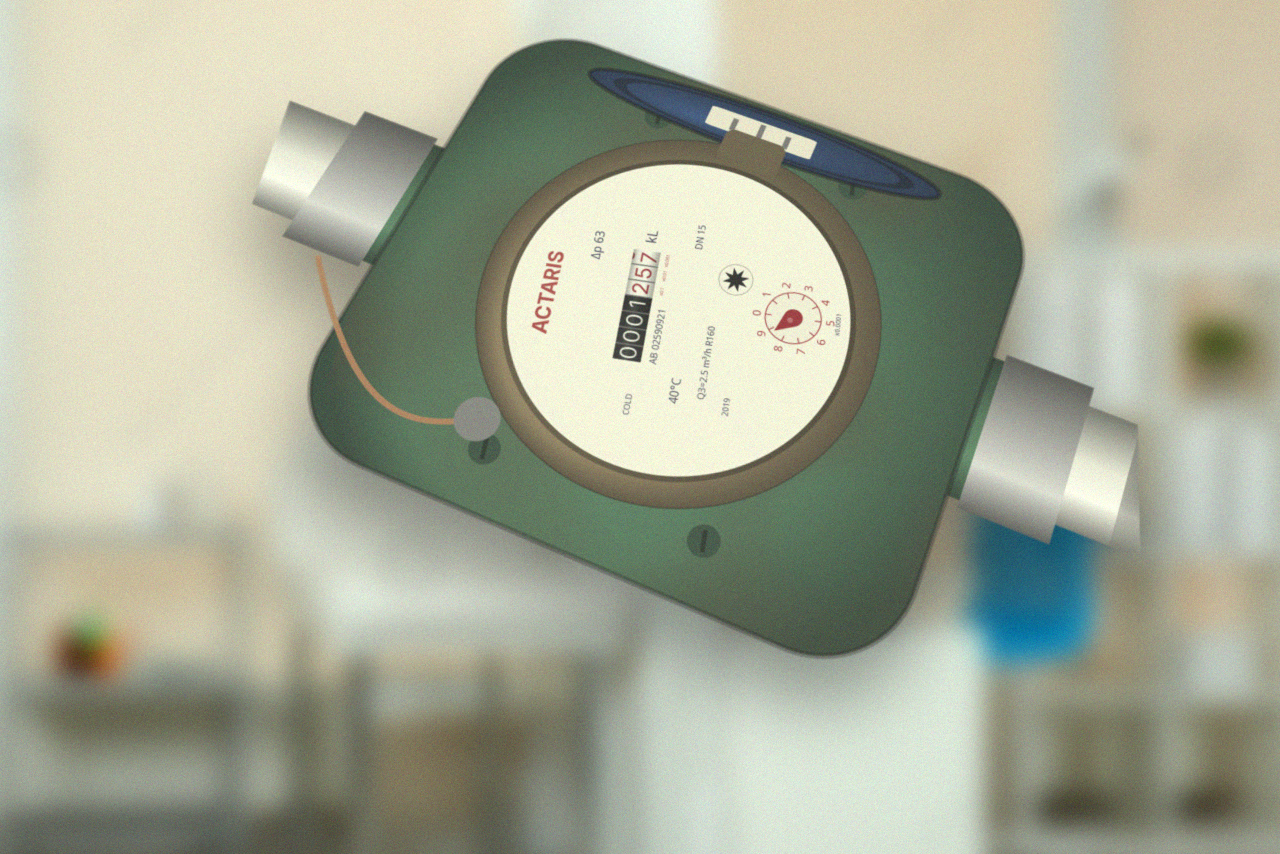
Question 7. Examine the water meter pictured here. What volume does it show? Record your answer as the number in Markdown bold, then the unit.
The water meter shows **1.2568** kL
